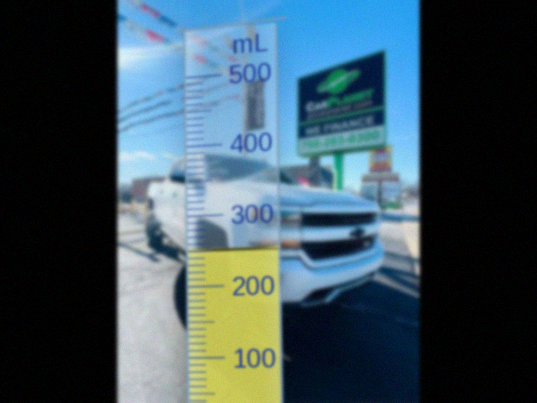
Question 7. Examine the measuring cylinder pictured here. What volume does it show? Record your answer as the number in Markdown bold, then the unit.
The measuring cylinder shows **250** mL
